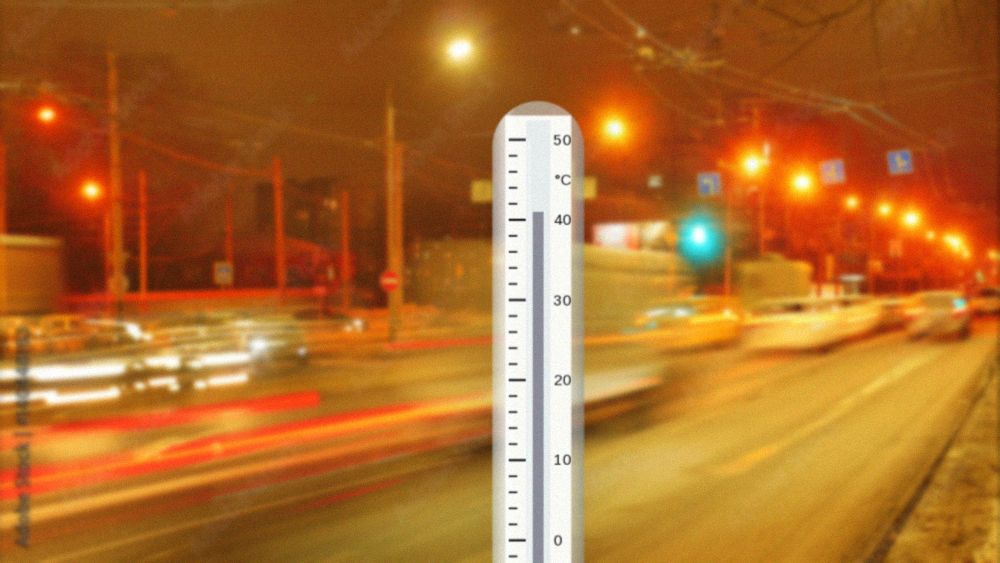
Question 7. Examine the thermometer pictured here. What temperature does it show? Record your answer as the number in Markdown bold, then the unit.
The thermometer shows **41** °C
